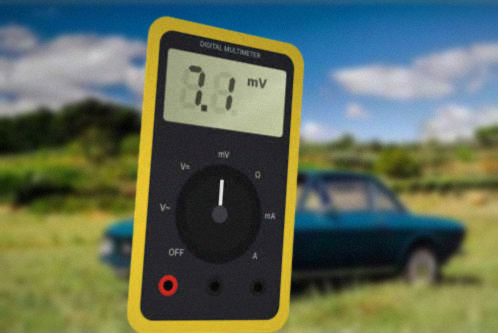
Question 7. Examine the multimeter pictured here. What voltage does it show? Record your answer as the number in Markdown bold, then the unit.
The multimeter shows **7.1** mV
